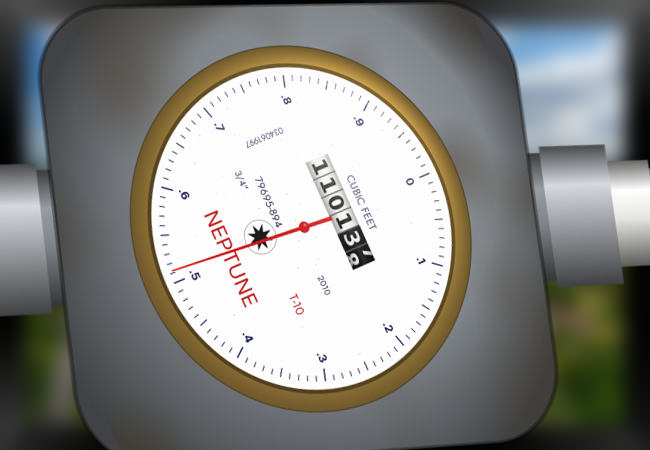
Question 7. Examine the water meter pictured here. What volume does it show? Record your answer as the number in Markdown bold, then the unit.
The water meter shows **110137.51** ft³
